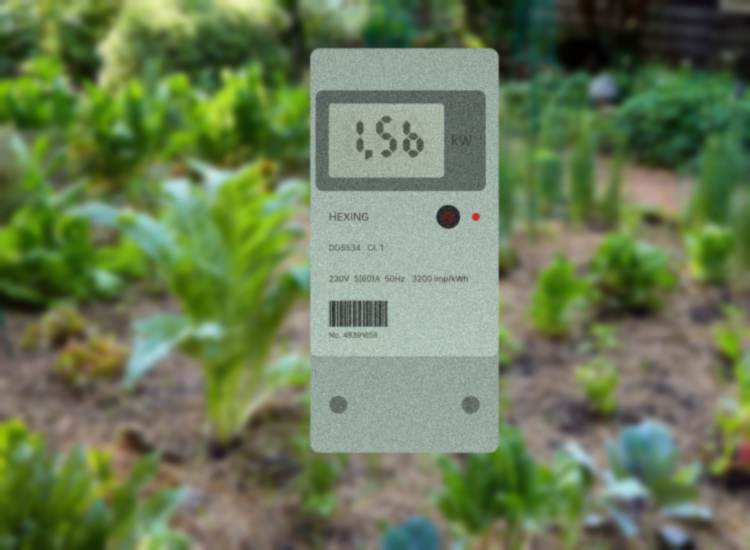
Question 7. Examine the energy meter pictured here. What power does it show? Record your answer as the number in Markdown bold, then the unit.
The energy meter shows **1.56** kW
